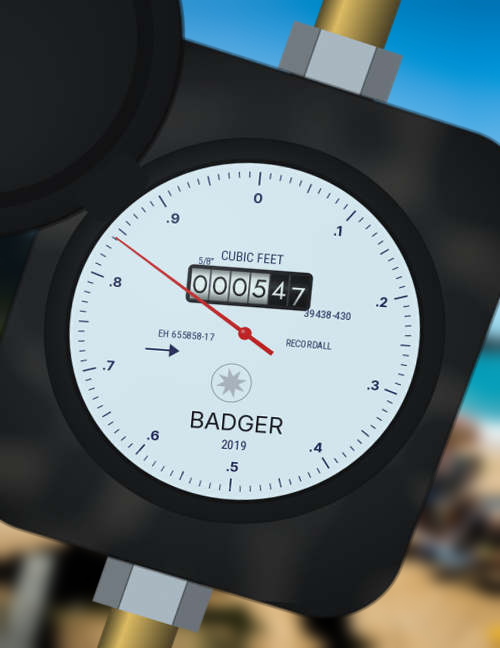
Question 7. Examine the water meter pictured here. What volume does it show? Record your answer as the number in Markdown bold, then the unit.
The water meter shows **546.84** ft³
